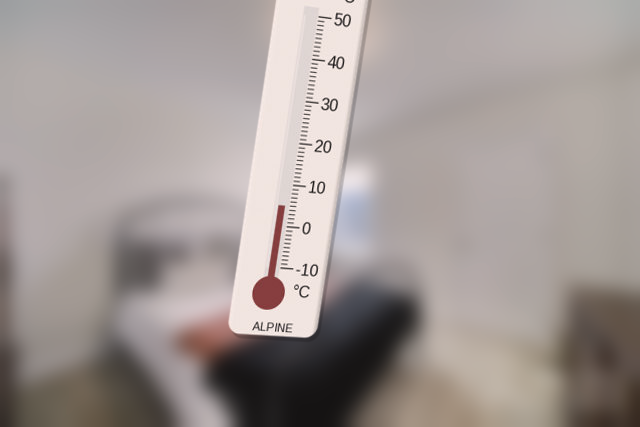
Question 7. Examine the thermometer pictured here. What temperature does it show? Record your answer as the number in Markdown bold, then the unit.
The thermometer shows **5** °C
